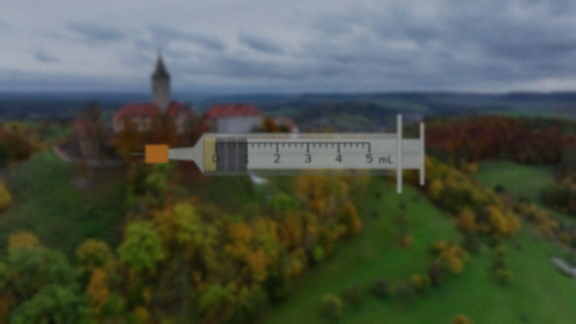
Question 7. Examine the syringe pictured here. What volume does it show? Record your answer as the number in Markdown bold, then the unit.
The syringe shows **0** mL
